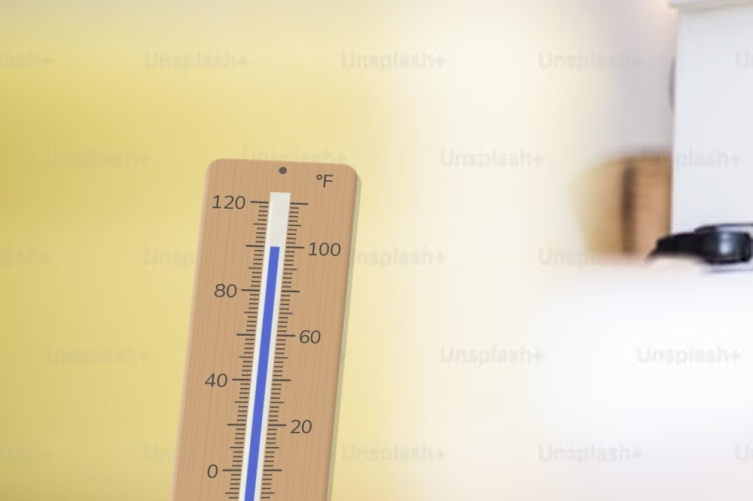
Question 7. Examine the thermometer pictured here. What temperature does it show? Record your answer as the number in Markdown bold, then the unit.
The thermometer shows **100** °F
